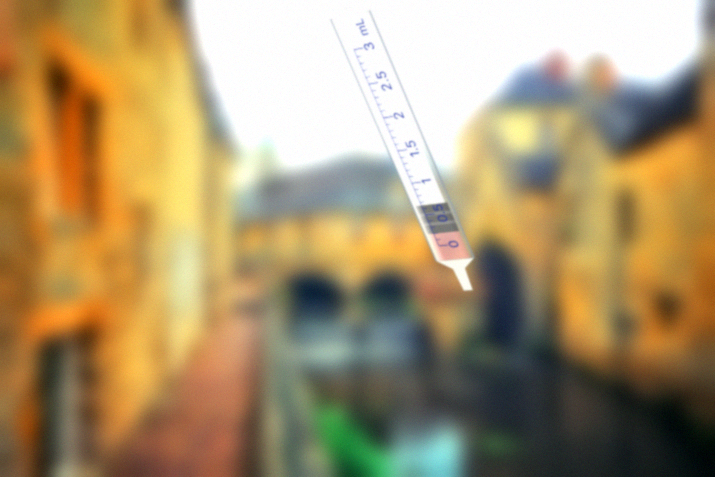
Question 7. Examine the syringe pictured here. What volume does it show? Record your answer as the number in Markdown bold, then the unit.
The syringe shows **0.2** mL
